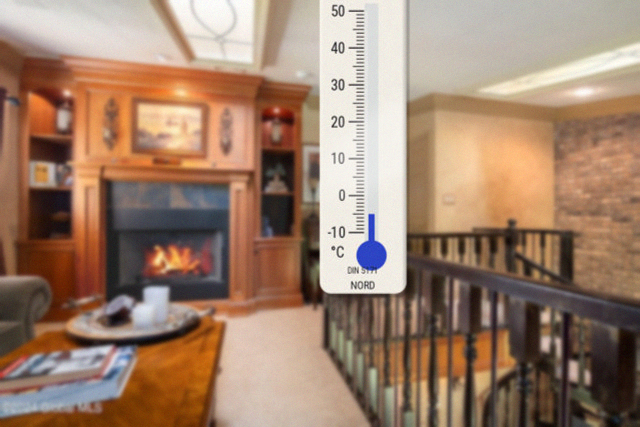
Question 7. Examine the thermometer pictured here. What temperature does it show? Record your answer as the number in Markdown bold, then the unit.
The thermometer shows **-5** °C
